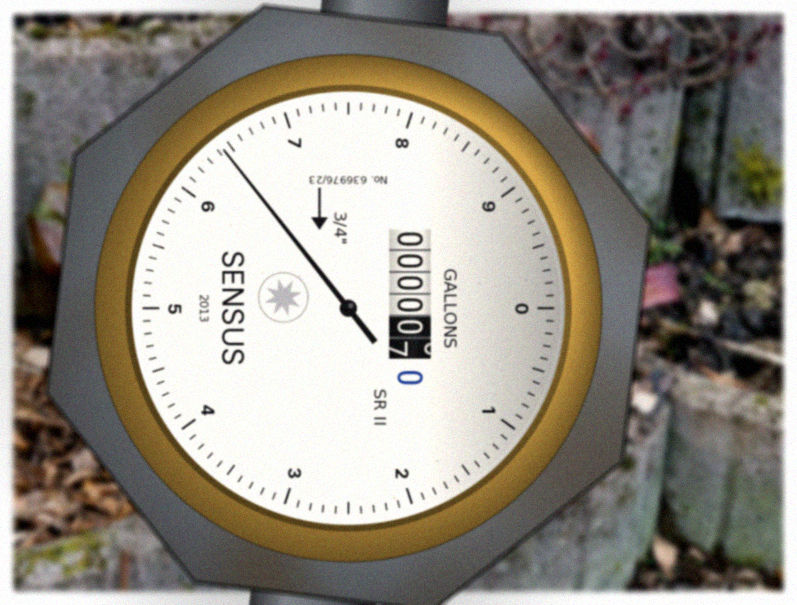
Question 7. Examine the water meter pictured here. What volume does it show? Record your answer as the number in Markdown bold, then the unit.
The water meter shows **66.4** gal
